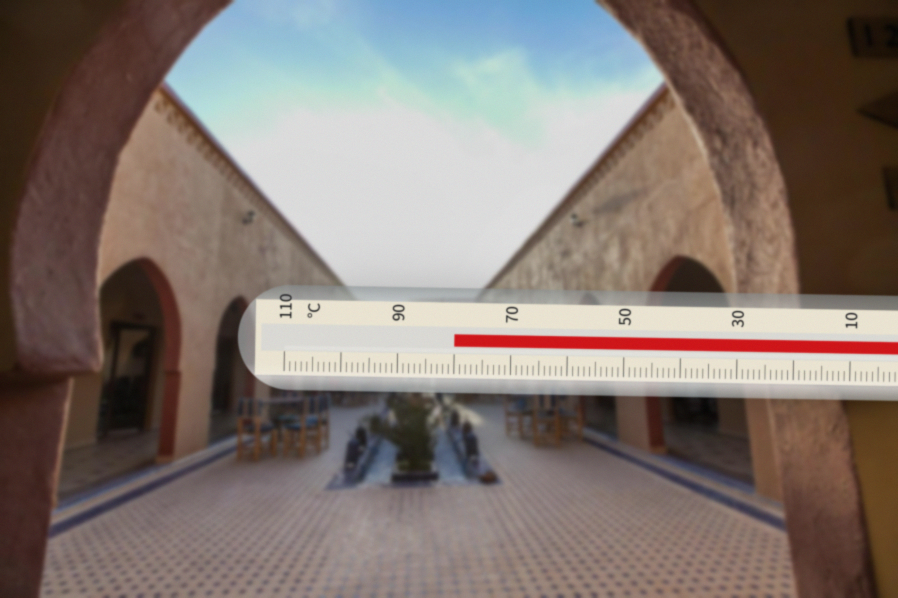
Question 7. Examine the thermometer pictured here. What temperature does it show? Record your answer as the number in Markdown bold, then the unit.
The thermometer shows **80** °C
